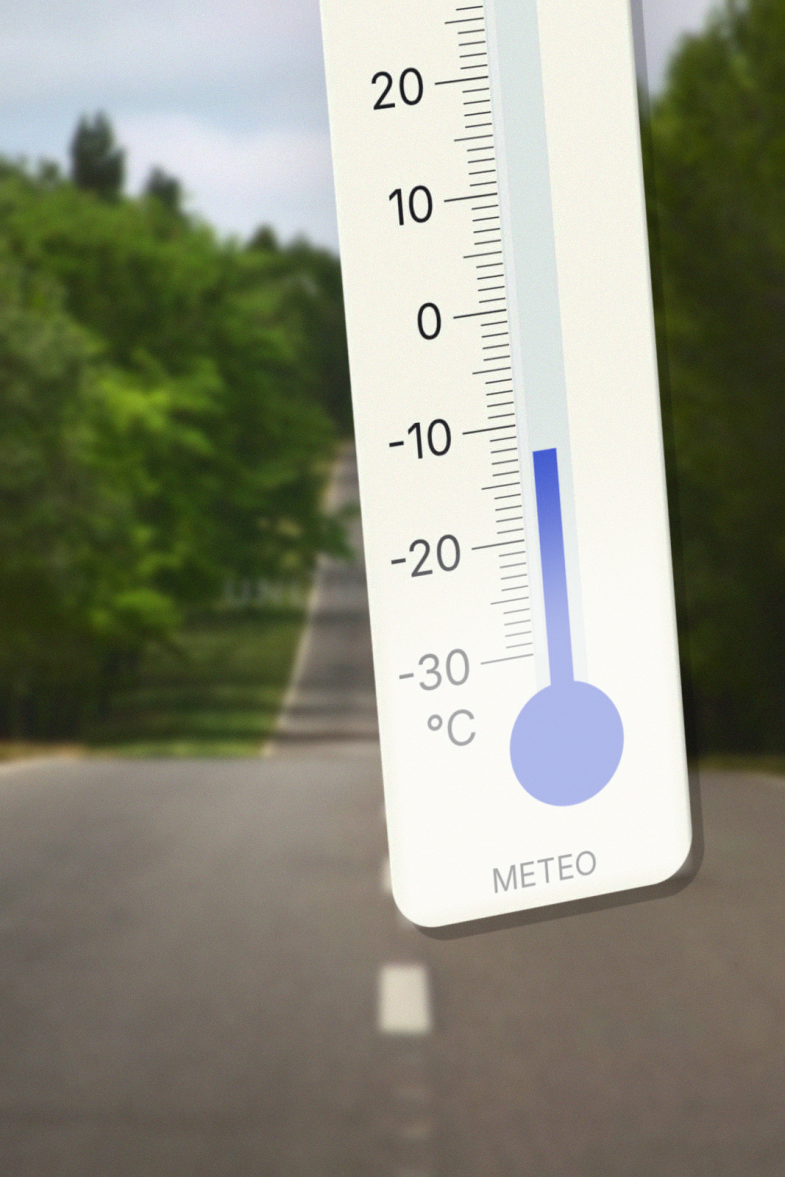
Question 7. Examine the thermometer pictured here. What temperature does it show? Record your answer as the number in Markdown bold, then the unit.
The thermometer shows **-12.5** °C
